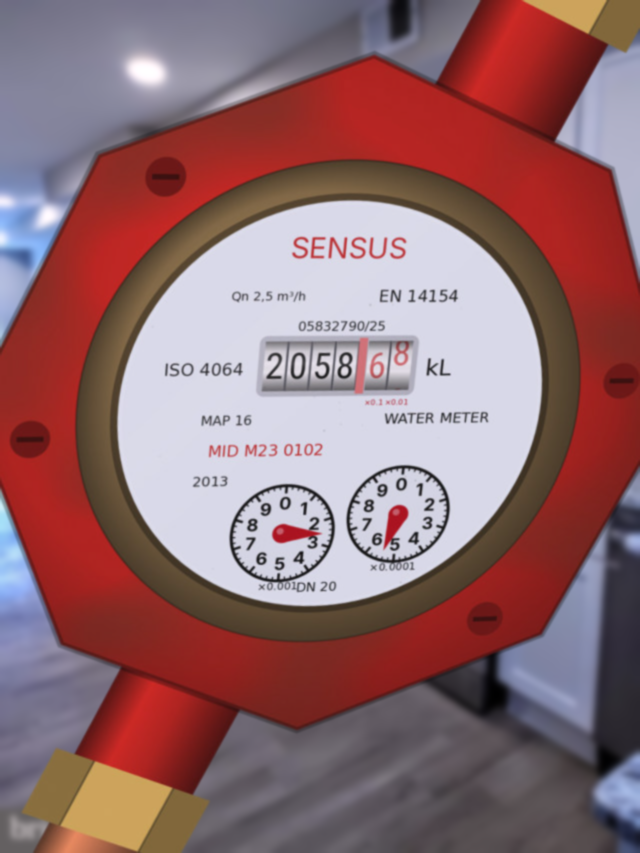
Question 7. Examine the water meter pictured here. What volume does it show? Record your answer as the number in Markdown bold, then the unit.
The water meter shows **2058.6825** kL
